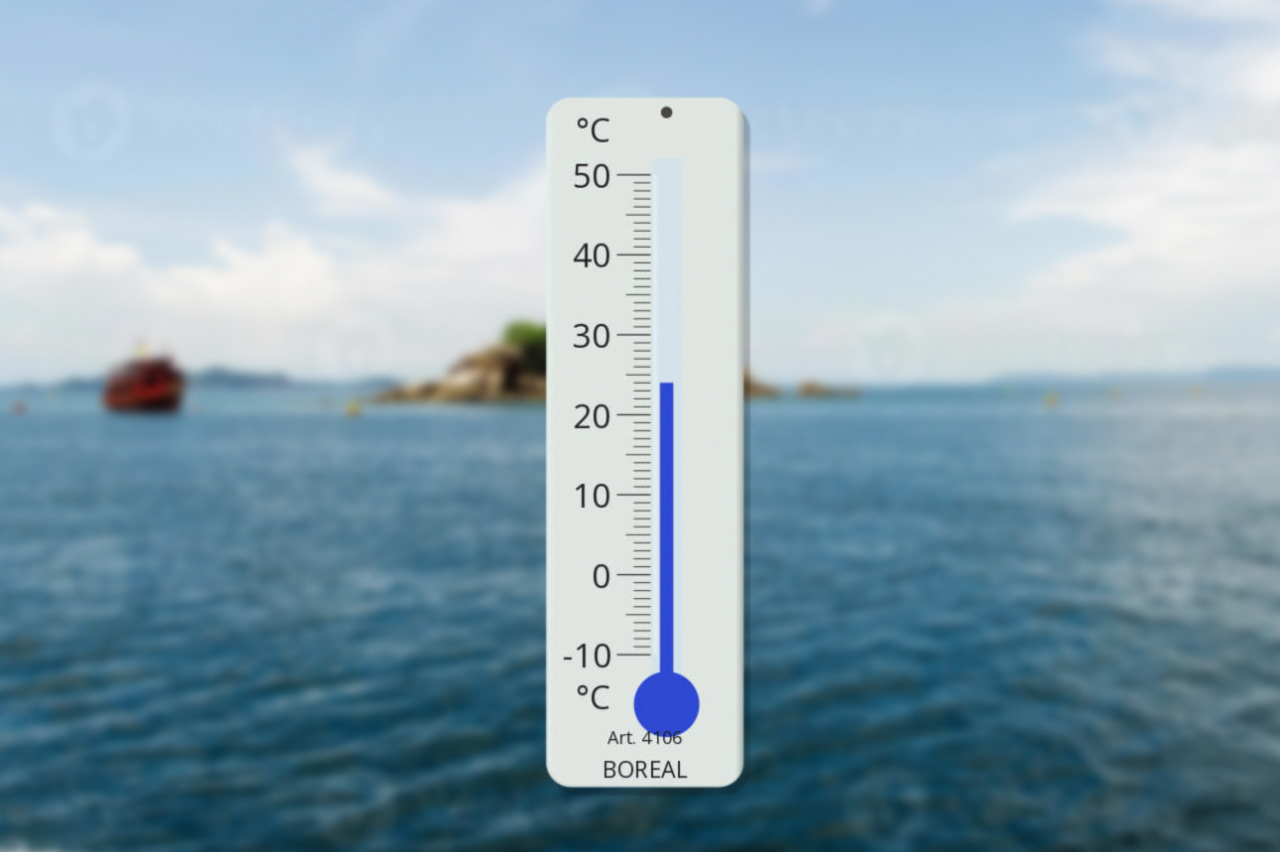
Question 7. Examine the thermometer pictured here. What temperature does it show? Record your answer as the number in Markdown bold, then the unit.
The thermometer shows **24** °C
